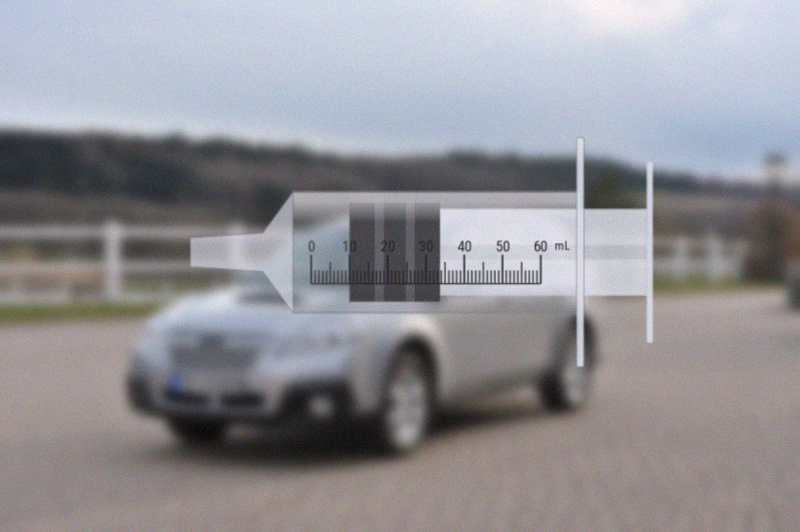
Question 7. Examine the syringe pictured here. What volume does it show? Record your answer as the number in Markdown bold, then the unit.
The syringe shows **10** mL
